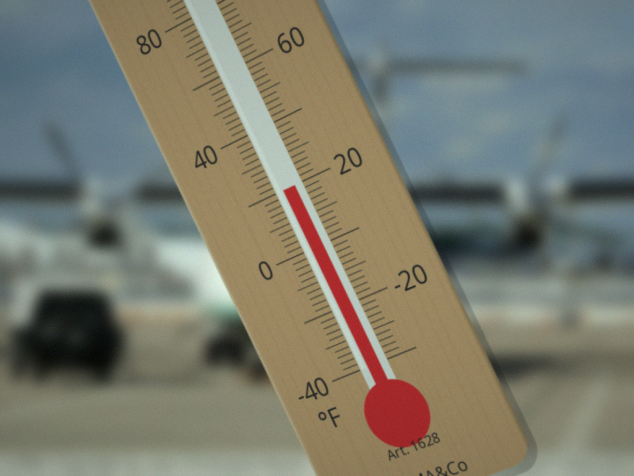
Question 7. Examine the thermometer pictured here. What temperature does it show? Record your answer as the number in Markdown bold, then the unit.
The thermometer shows **20** °F
